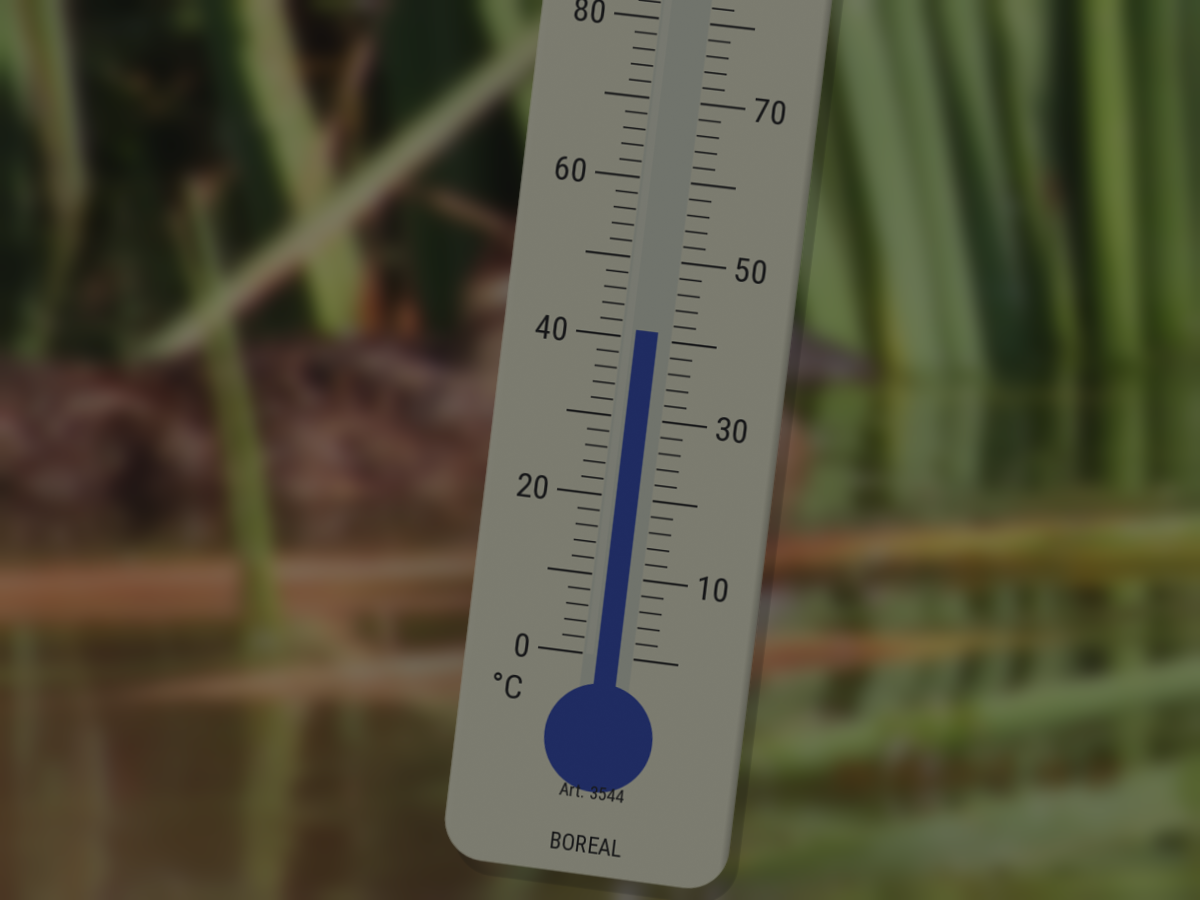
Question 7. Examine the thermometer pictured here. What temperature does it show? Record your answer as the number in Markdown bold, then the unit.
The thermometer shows **41** °C
